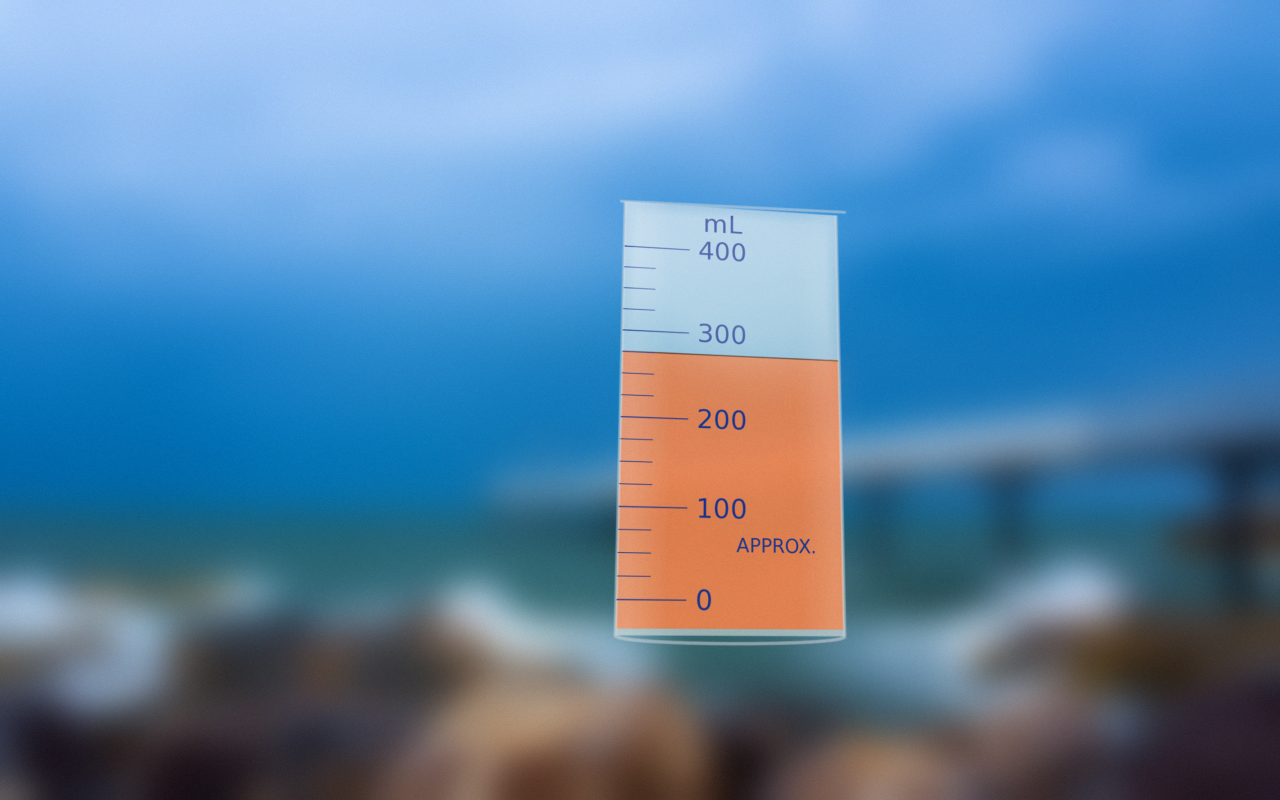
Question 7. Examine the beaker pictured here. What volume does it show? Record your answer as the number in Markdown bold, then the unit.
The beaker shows **275** mL
